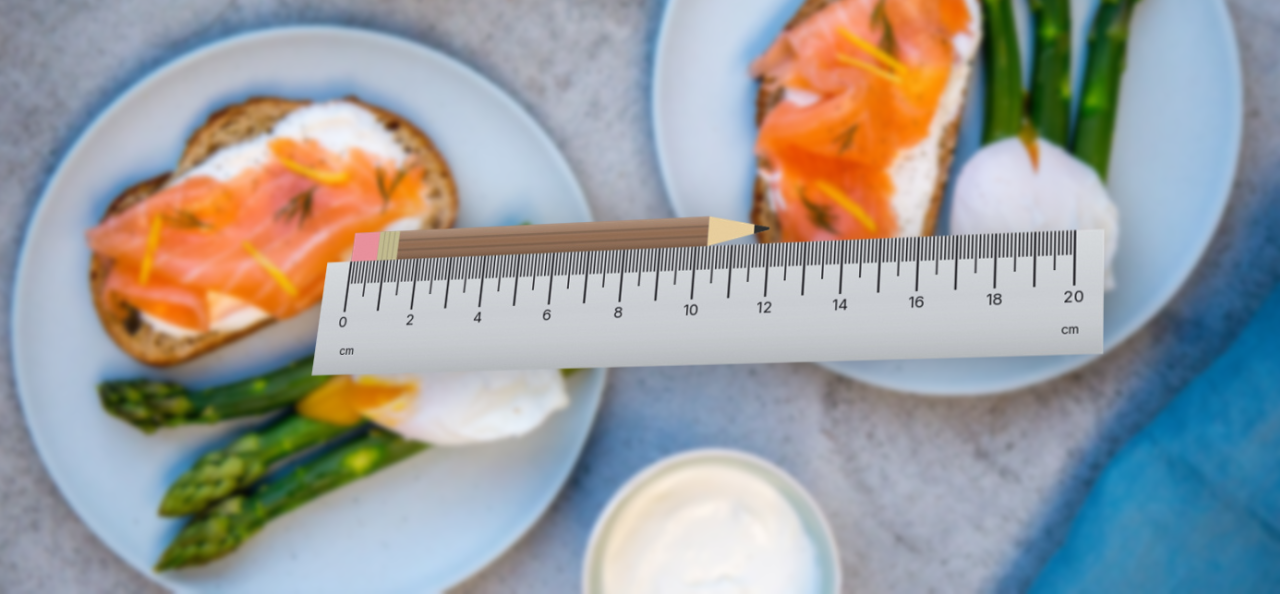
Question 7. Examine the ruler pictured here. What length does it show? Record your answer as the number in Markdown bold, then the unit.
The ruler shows **12** cm
